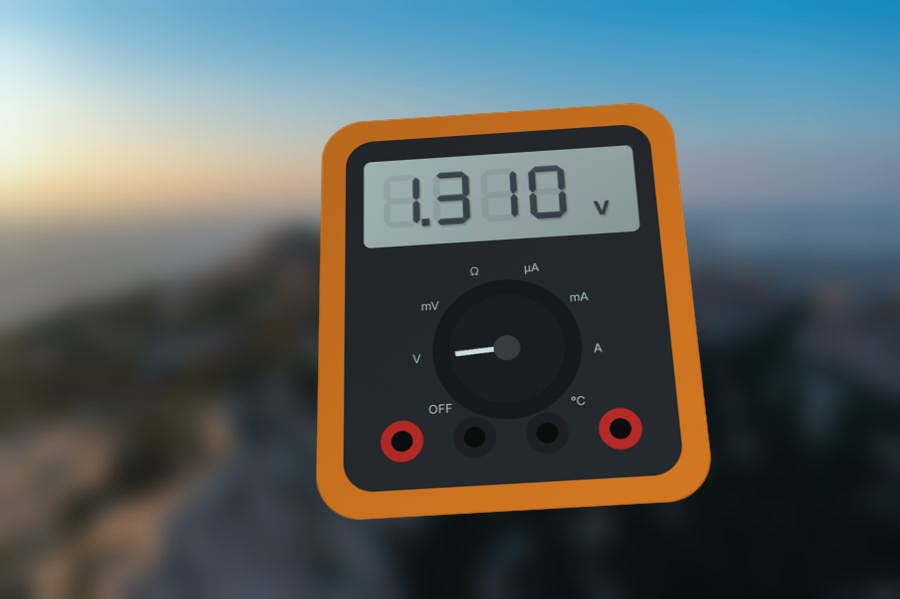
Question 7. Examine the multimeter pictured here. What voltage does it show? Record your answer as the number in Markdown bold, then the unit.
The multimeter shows **1.310** V
